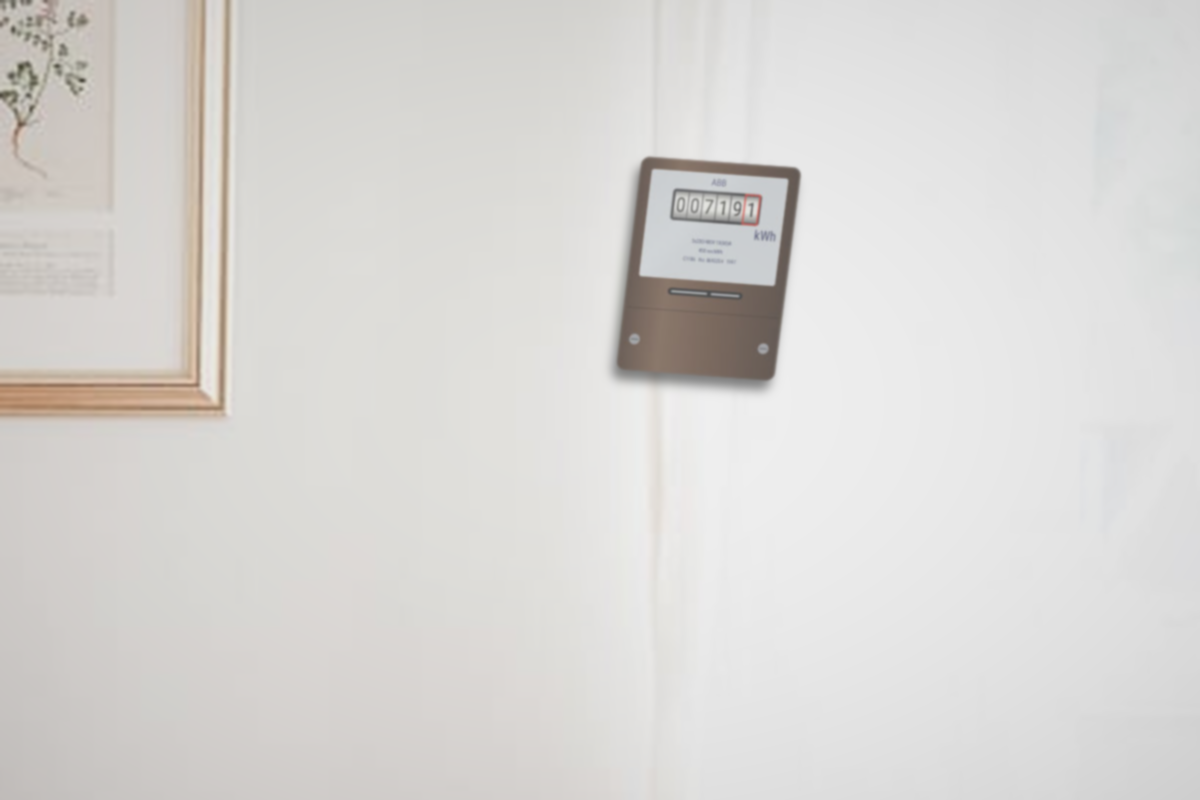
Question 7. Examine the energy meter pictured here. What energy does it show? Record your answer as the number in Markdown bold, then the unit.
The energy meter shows **719.1** kWh
